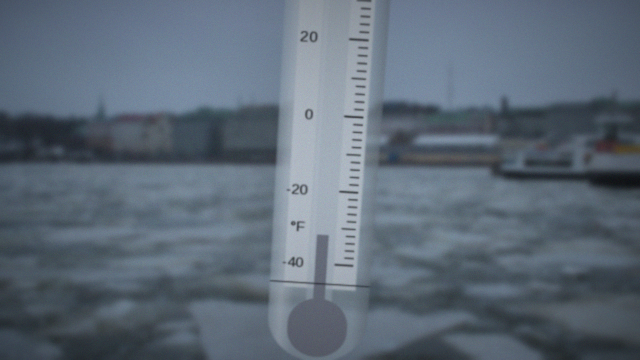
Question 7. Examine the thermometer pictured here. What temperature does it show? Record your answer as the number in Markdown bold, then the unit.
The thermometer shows **-32** °F
